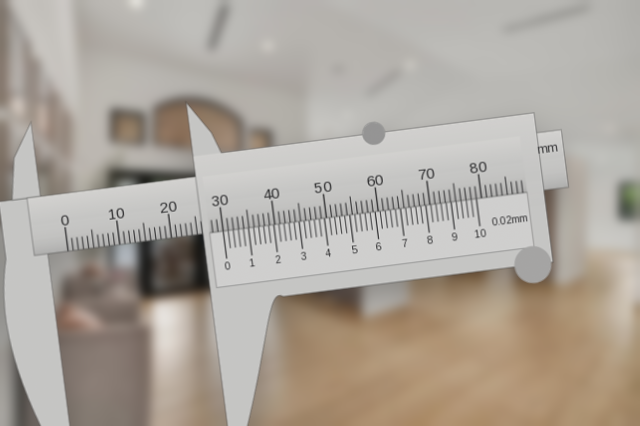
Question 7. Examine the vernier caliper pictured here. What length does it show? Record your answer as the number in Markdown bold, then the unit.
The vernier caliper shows **30.0** mm
